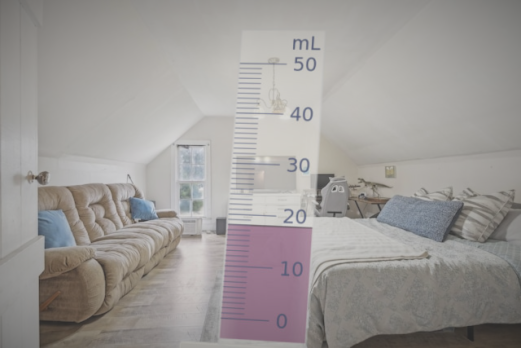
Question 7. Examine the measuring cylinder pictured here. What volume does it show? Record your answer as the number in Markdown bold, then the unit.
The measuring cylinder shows **18** mL
